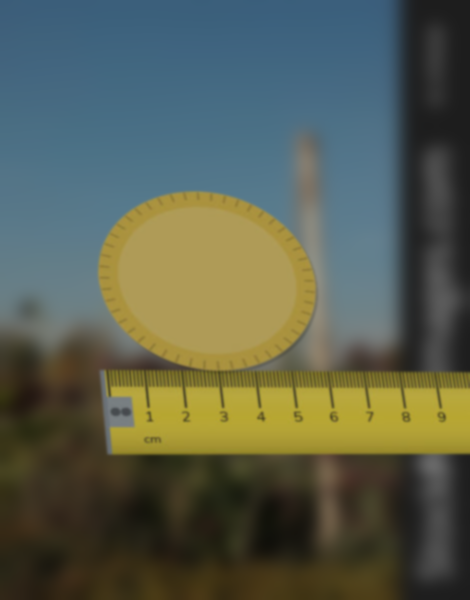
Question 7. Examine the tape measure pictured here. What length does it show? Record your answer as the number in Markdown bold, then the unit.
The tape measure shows **6** cm
